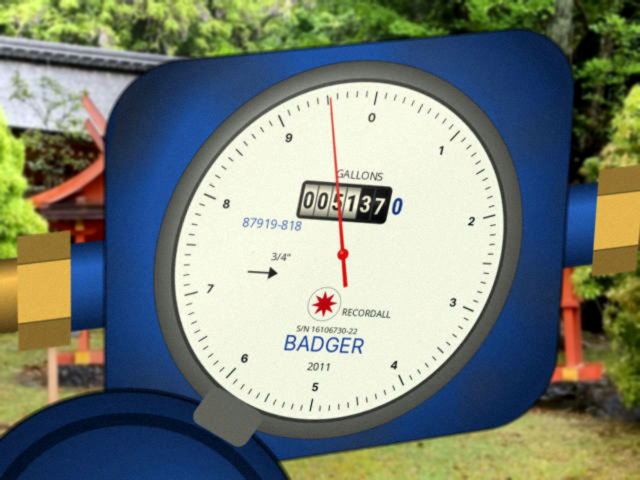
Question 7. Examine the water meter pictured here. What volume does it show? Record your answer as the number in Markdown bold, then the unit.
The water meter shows **51369.5** gal
